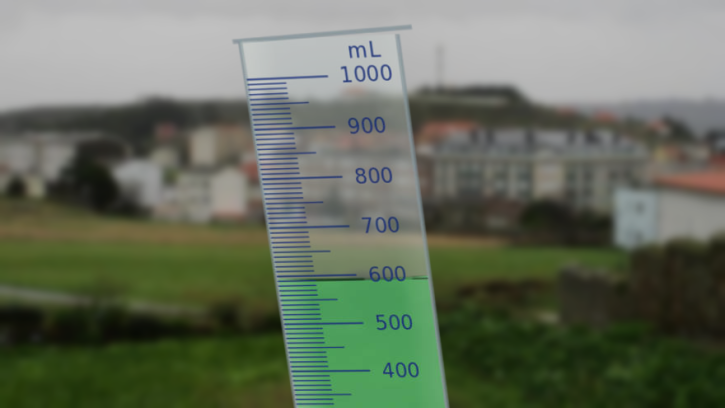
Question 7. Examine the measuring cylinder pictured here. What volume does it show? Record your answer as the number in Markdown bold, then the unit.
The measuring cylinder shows **590** mL
